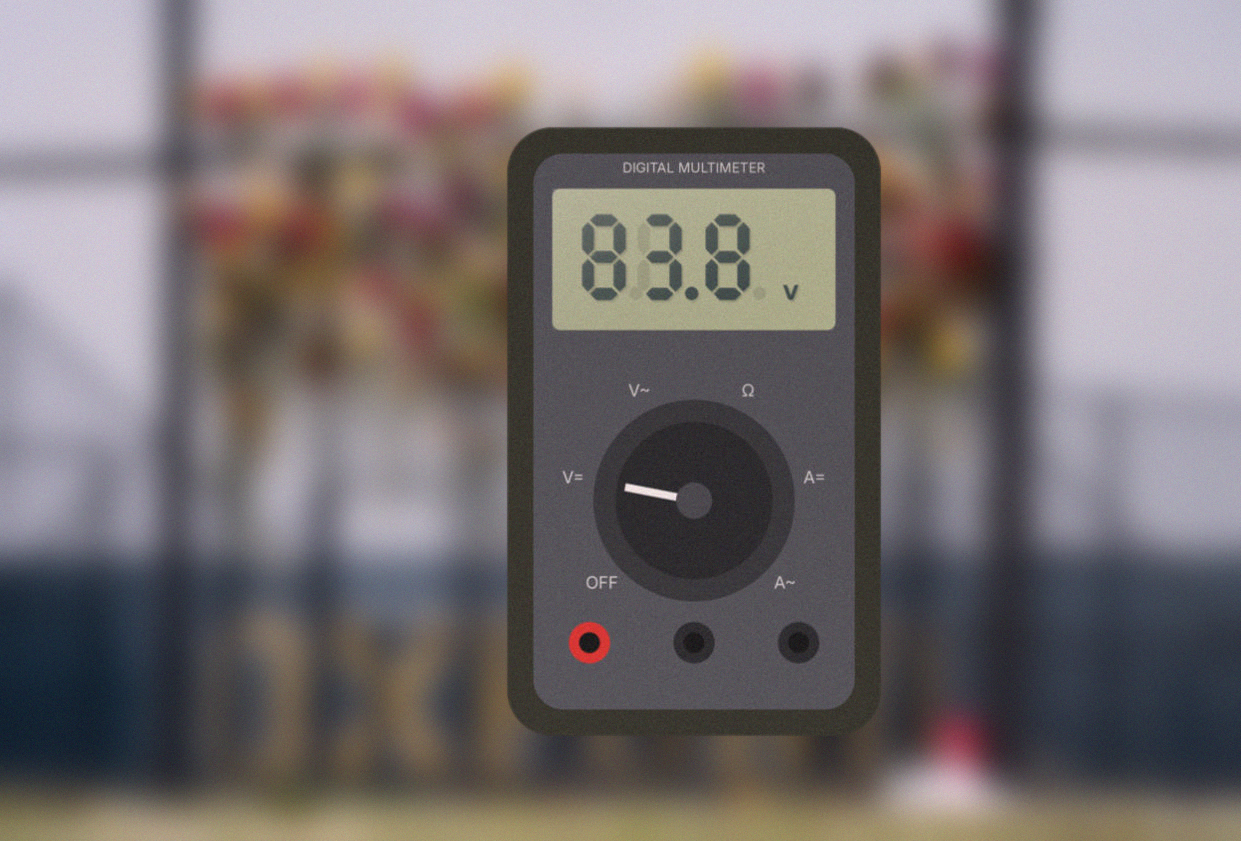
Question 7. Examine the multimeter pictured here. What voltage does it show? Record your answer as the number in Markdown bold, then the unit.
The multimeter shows **83.8** V
